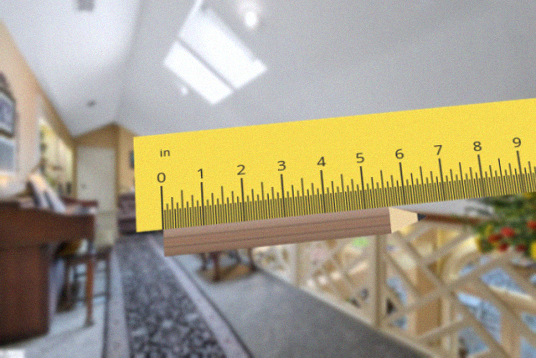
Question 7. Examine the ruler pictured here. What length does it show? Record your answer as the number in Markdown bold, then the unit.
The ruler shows **6.5** in
